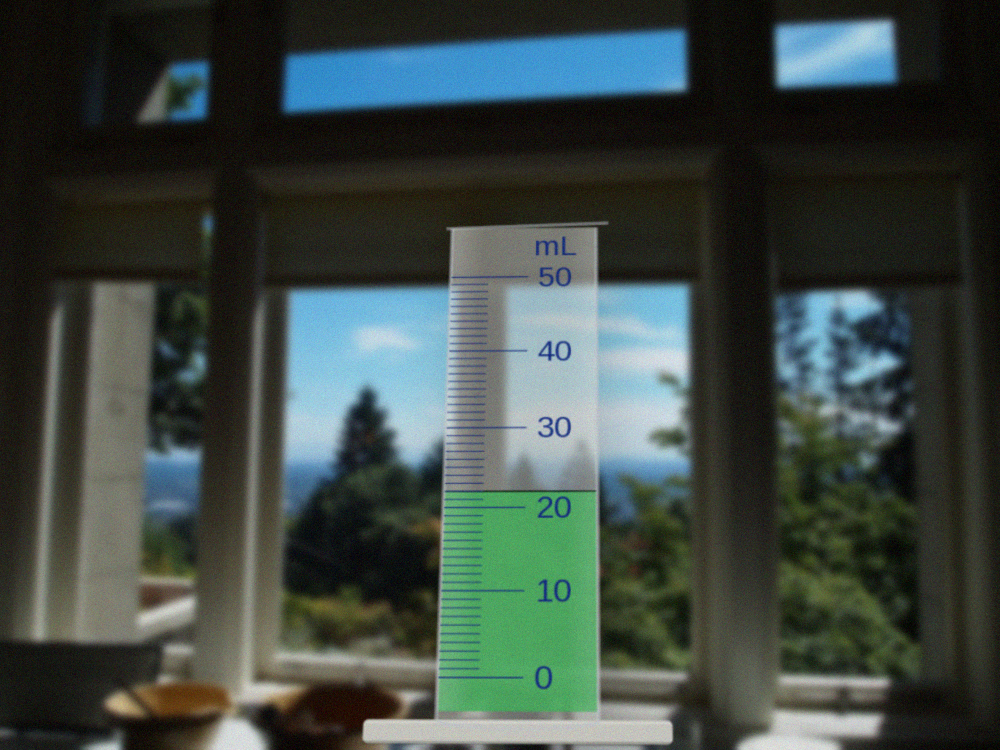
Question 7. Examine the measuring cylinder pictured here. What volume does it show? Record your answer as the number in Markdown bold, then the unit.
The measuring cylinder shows **22** mL
